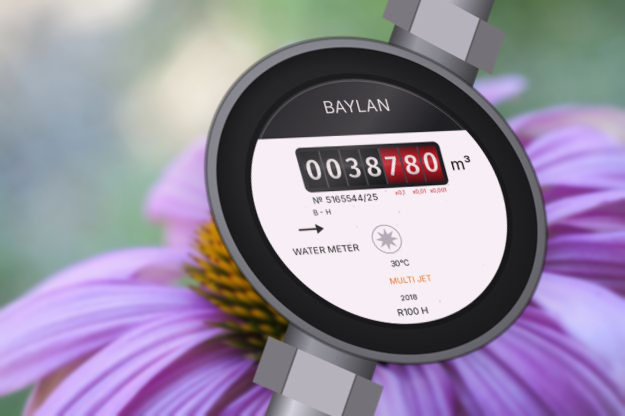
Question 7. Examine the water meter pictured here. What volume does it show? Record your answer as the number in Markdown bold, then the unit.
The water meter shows **38.780** m³
